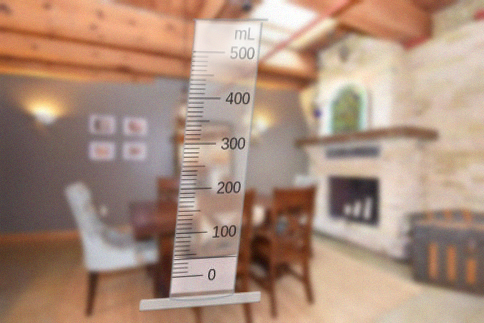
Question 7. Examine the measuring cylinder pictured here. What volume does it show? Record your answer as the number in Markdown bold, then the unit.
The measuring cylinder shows **40** mL
